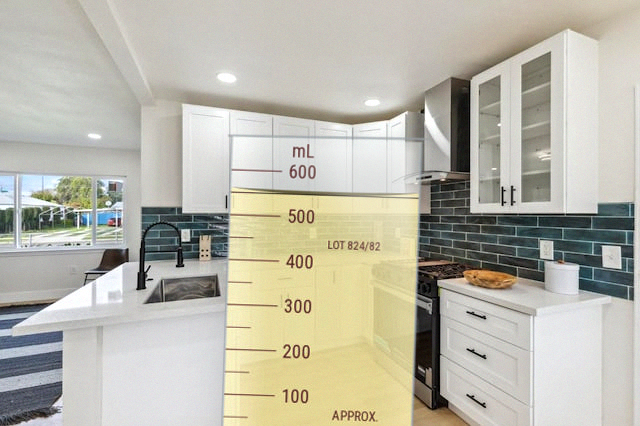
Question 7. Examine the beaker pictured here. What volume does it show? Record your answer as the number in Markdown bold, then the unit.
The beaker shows **550** mL
